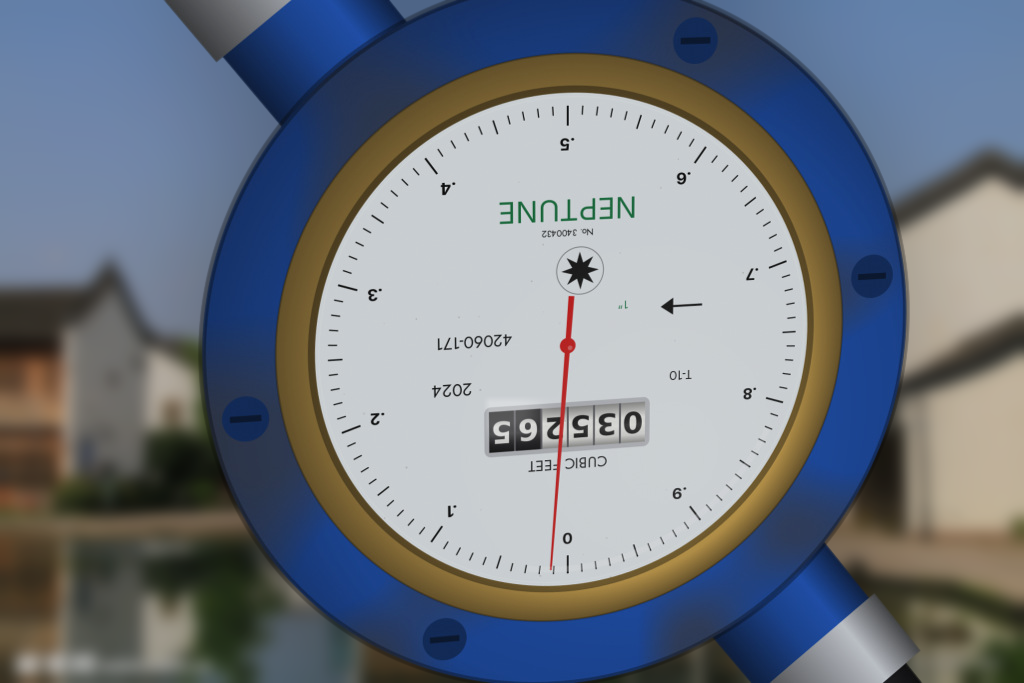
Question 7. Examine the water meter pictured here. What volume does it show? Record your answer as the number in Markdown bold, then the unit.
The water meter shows **35265.01** ft³
